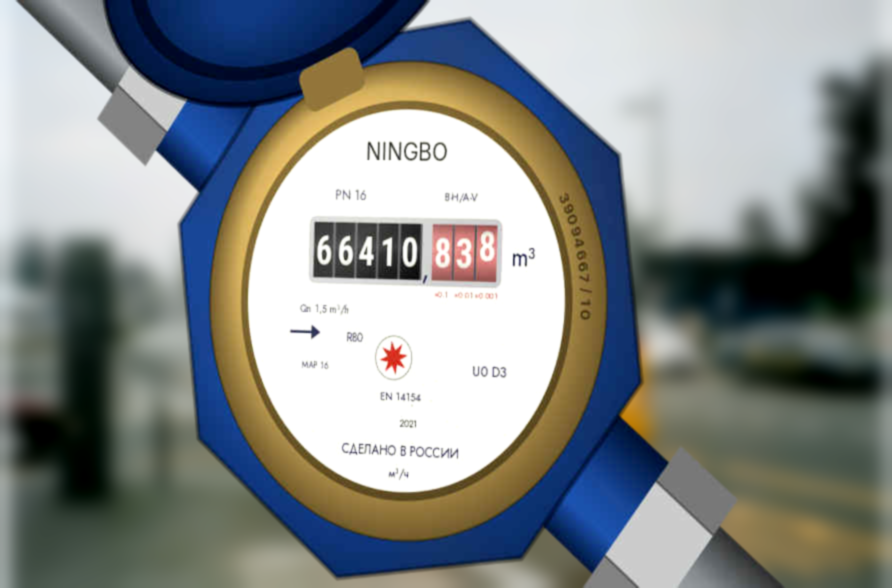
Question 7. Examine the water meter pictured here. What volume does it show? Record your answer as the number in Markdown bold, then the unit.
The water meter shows **66410.838** m³
